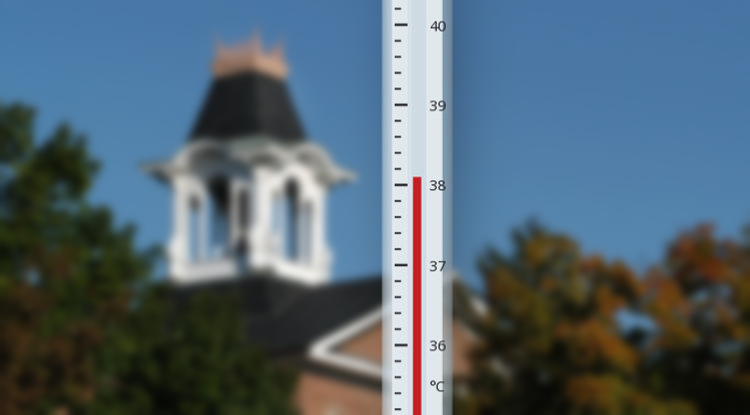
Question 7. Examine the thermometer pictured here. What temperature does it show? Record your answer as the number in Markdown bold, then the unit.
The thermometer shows **38.1** °C
